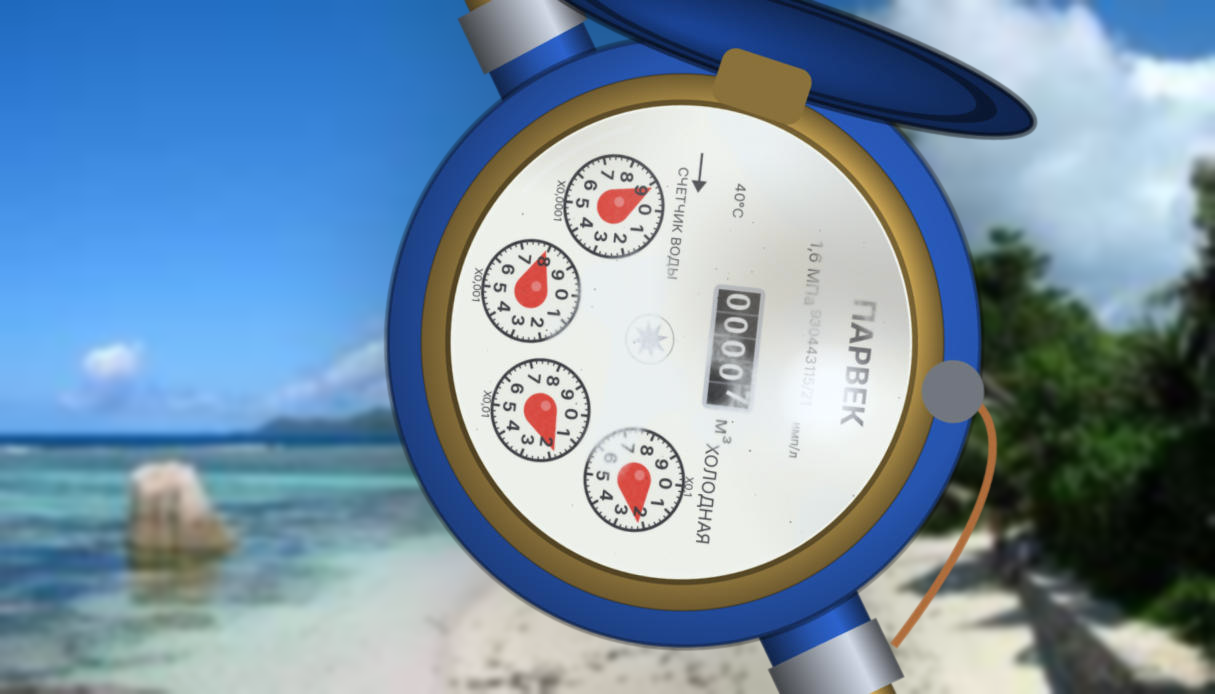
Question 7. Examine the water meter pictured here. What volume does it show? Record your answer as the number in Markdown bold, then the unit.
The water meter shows **7.2179** m³
